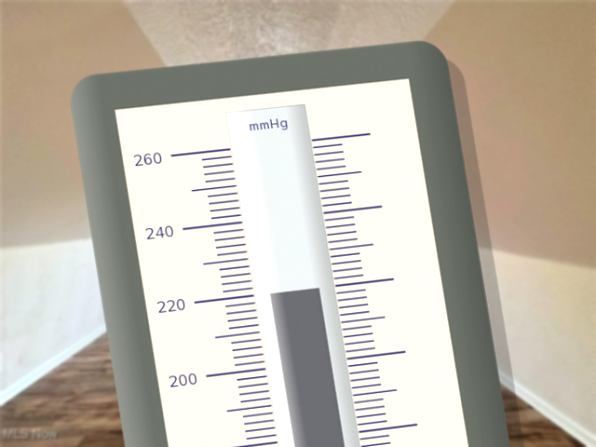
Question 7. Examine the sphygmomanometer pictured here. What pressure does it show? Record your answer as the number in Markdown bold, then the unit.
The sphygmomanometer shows **220** mmHg
